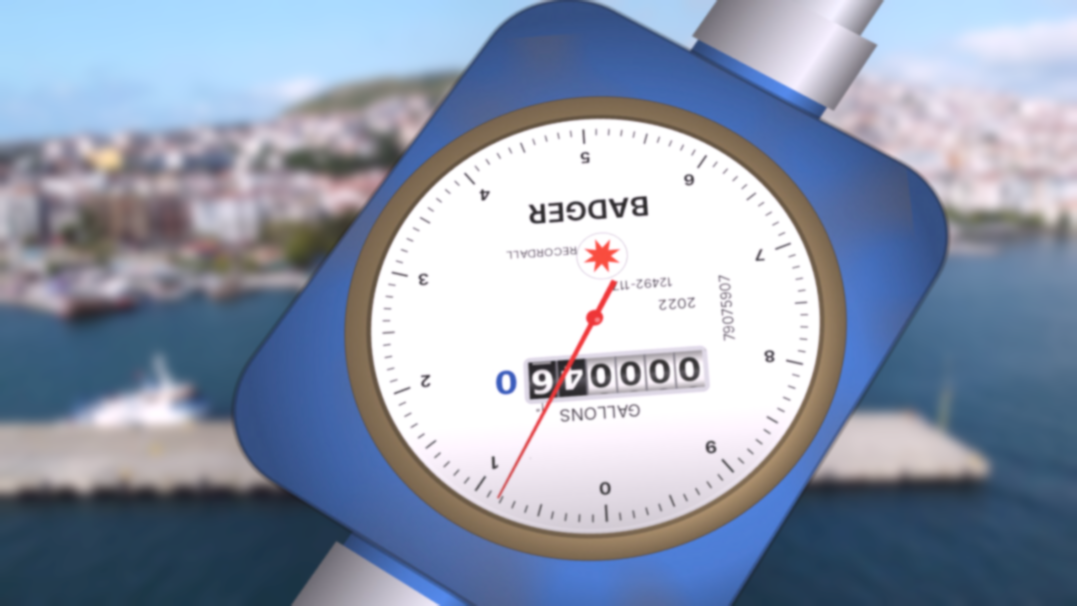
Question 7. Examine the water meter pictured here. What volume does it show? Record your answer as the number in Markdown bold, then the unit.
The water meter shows **460.8** gal
